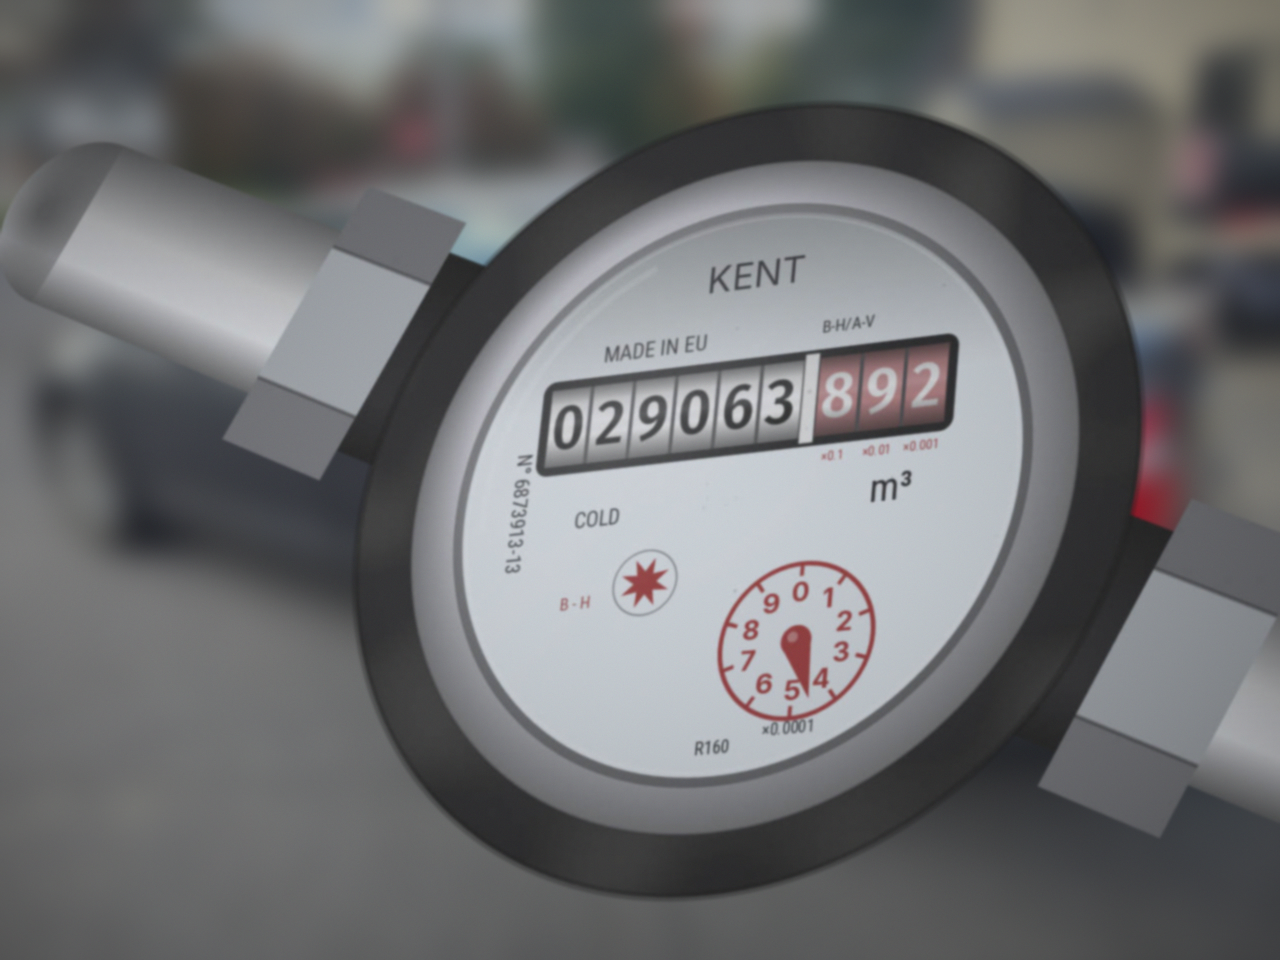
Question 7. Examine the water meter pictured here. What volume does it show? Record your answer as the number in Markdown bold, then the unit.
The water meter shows **29063.8924** m³
